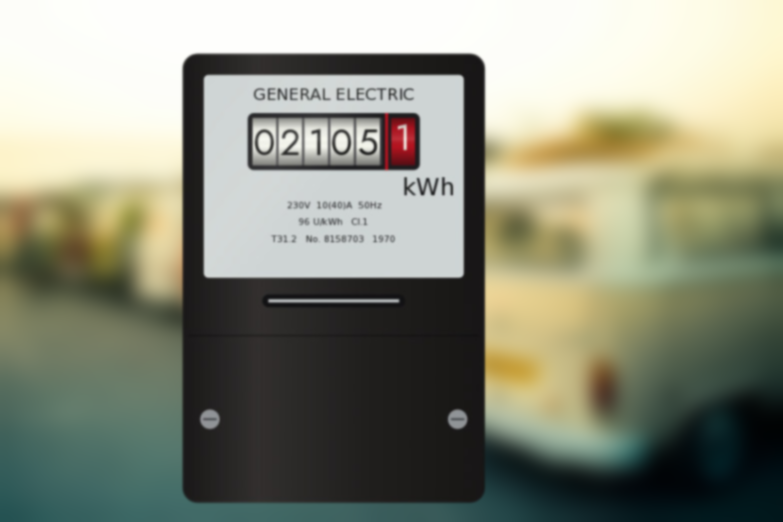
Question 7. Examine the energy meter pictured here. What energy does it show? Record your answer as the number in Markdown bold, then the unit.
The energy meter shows **2105.1** kWh
